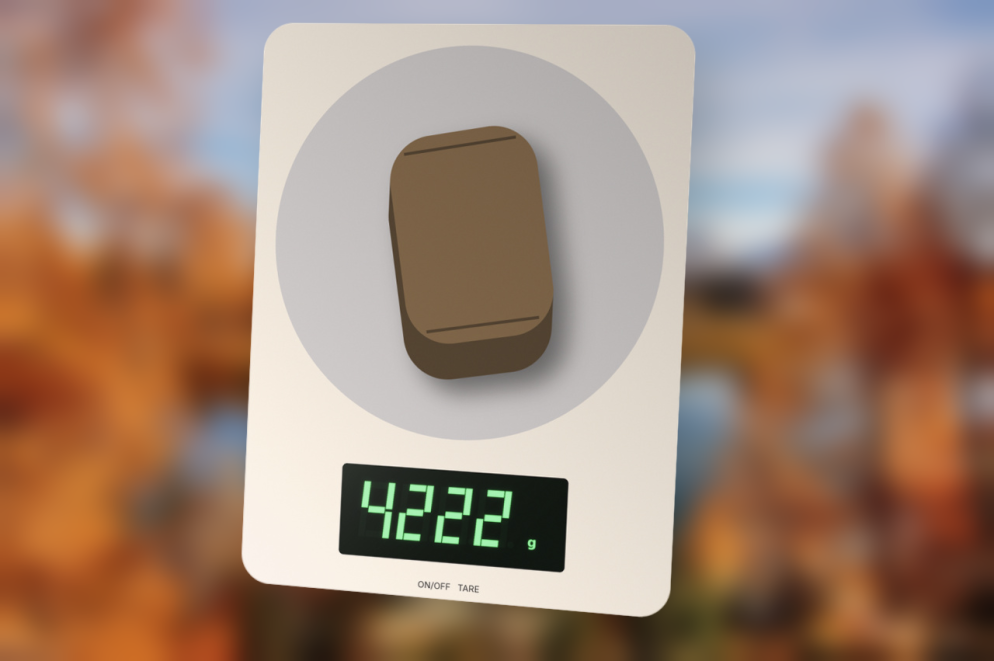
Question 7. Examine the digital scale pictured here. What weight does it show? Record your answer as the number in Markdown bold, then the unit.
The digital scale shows **4222** g
